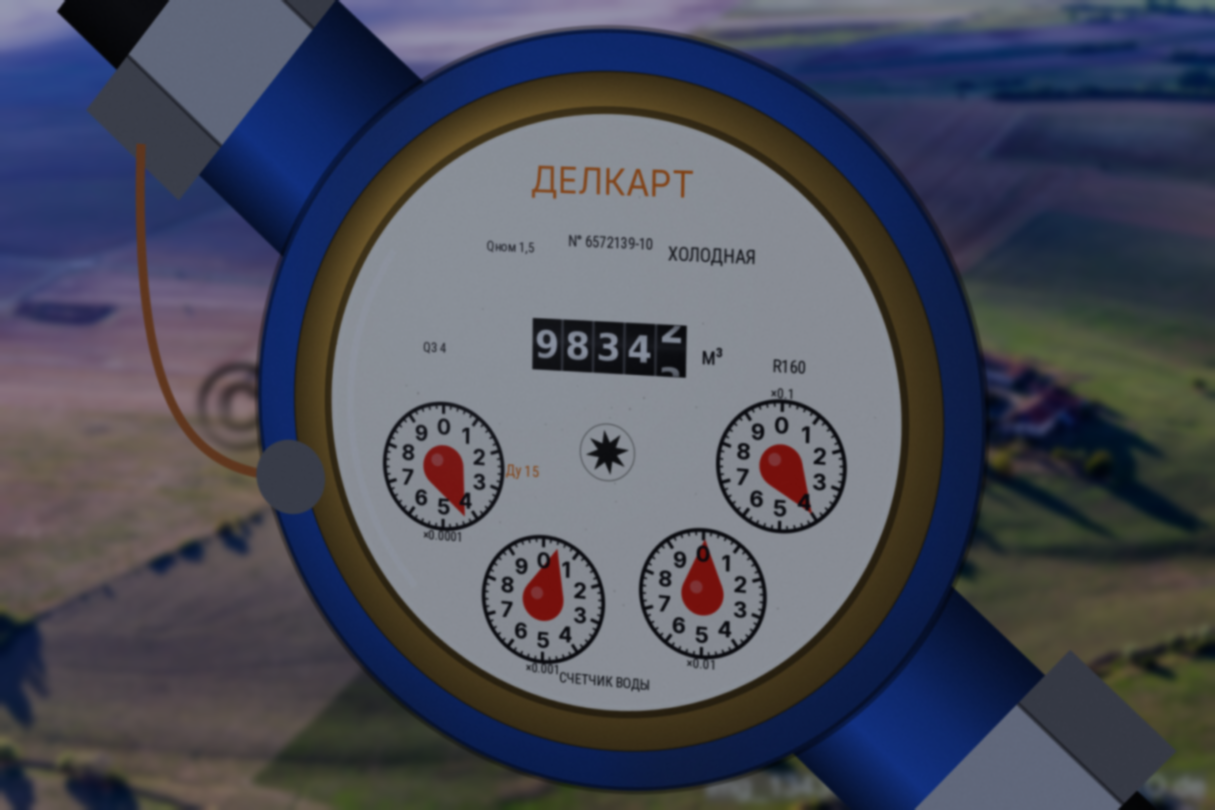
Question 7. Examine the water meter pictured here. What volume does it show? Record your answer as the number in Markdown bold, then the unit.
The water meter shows **98342.4004** m³
